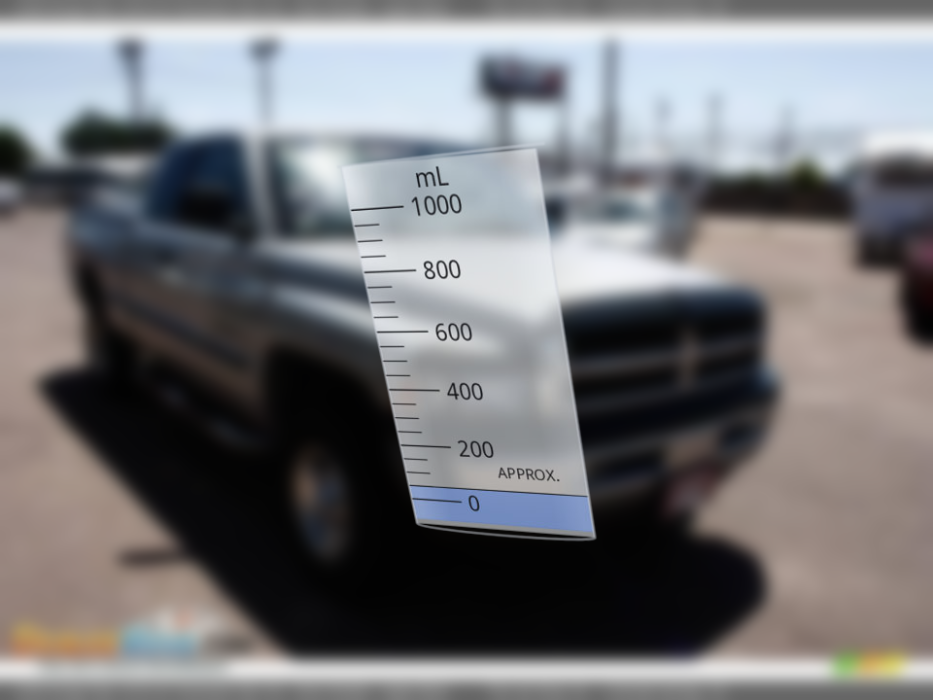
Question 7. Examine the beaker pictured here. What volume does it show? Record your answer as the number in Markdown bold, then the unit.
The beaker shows **50** mL
